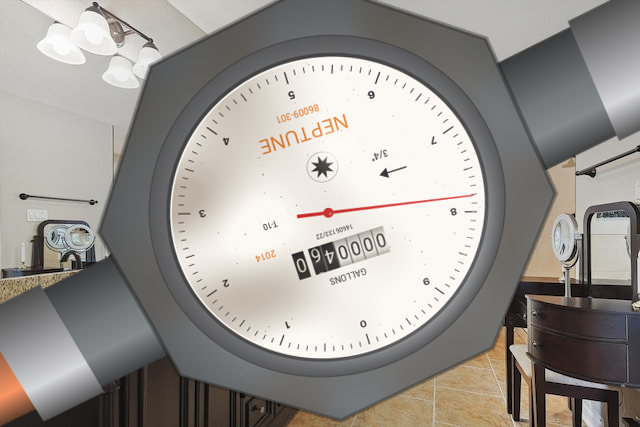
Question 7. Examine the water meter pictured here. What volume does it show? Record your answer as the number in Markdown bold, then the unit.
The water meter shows **457.8** gal
